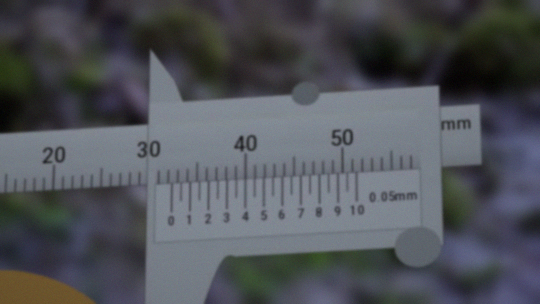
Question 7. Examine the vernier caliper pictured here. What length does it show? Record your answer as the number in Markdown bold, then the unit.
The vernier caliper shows **32.4** mm
